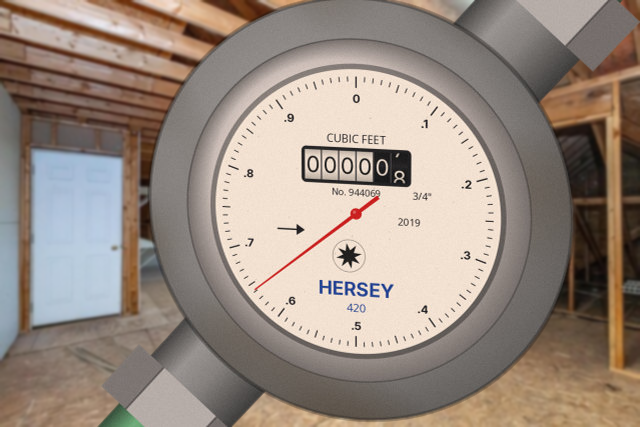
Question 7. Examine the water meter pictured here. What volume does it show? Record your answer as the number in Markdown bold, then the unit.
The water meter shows **7.64** ft³
